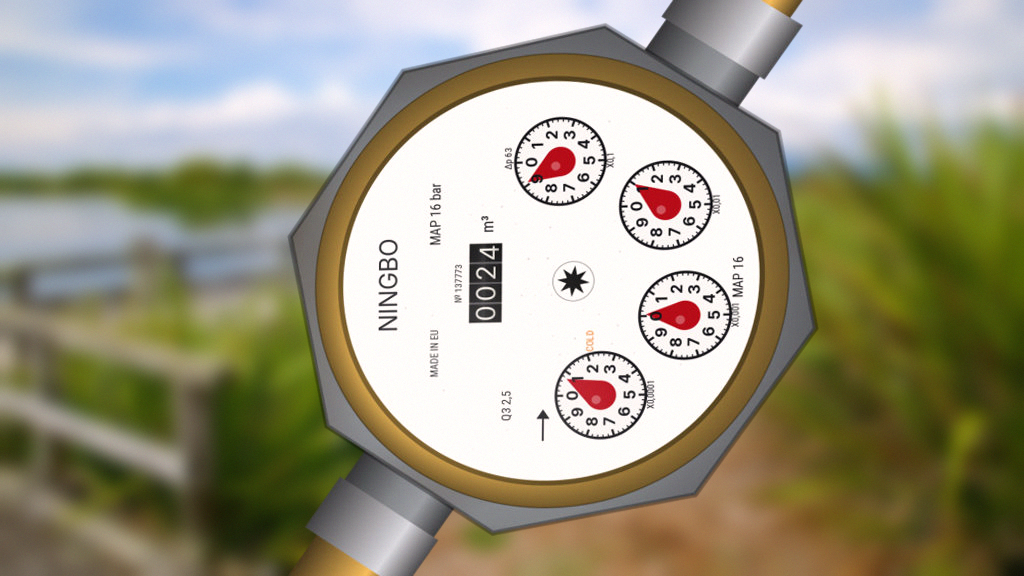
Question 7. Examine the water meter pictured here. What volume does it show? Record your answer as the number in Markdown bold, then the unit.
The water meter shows **23.9100** m³
